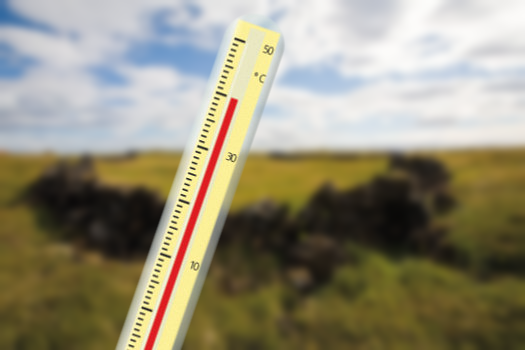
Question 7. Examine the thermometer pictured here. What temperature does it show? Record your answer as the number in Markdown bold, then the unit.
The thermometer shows **40** °C
